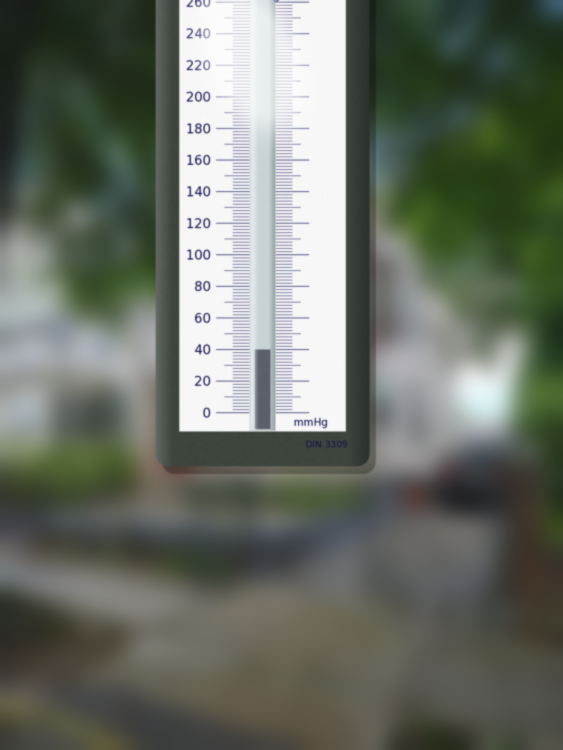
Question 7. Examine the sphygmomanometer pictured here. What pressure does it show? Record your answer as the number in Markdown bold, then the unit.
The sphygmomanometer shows **40** mmHg
